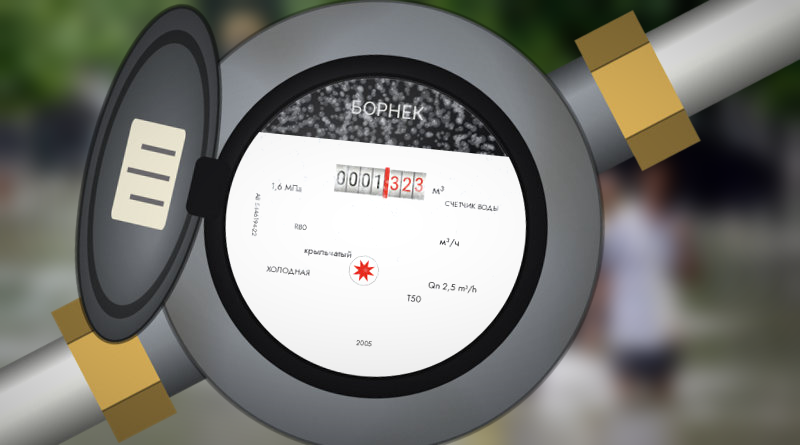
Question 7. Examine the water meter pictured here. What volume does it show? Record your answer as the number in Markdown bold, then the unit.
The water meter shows **1.323** m³
